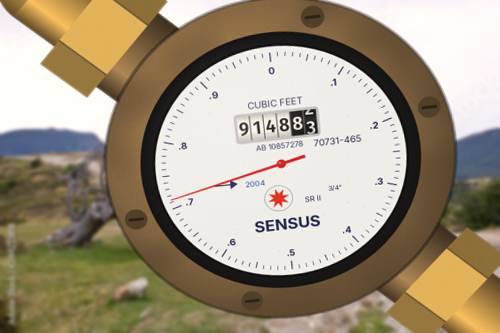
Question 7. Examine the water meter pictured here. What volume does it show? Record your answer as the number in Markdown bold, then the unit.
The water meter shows **914882.71** ft³
